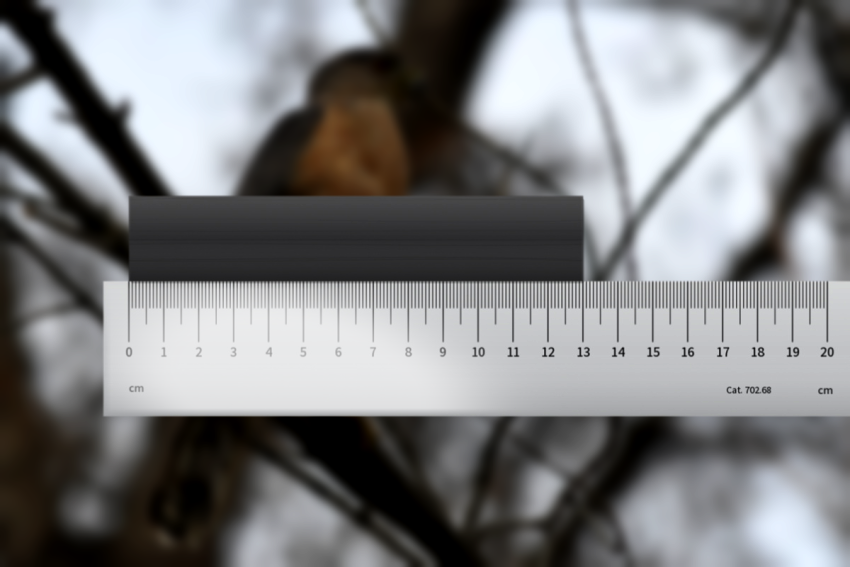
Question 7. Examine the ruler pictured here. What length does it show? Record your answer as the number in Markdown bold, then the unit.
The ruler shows **13** cm
